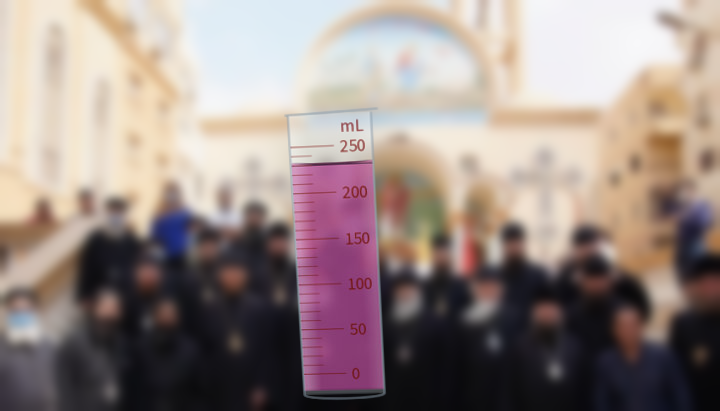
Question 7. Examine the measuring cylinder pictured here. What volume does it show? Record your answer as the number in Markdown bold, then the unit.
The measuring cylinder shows **230** mL
